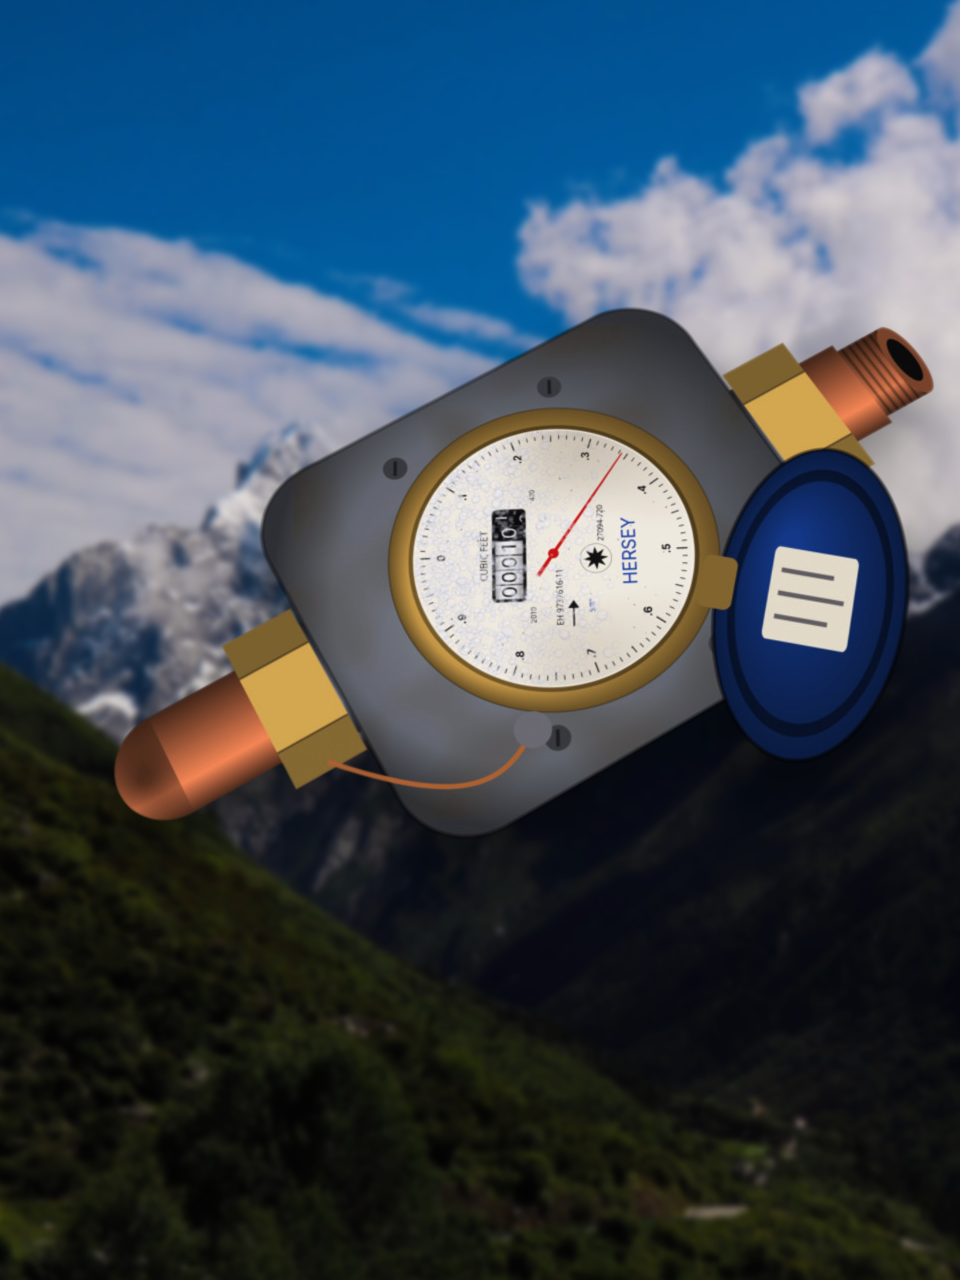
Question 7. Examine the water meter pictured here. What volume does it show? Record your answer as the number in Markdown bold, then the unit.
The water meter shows **101.34** ft³
